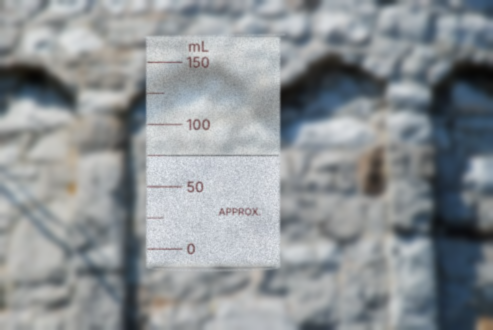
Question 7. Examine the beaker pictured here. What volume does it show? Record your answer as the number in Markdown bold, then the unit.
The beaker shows **75** mL
